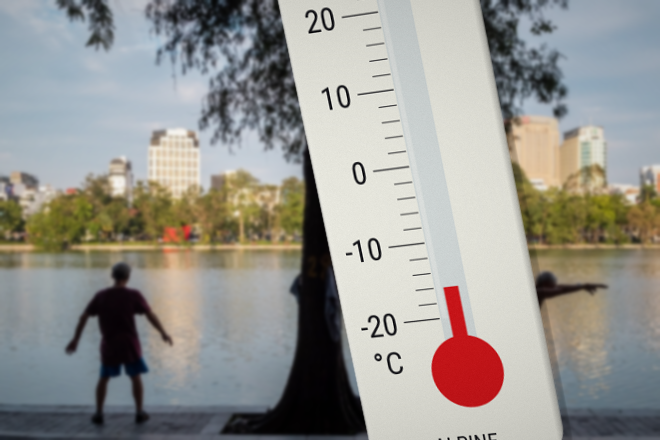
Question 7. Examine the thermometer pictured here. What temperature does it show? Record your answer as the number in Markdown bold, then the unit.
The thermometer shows **-16** °C
